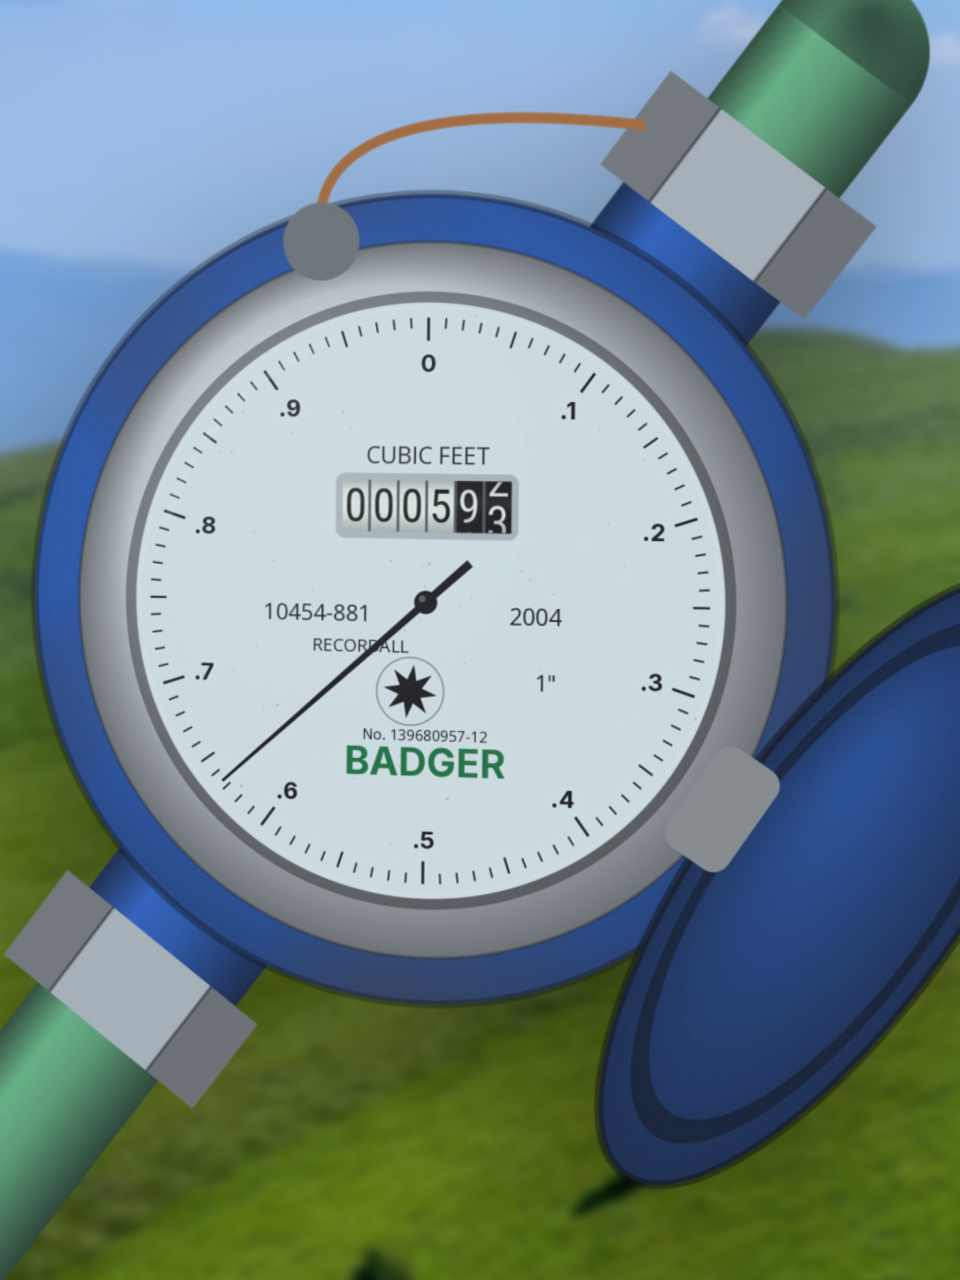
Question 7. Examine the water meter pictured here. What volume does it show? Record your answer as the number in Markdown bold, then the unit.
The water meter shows **592.63** ft³
